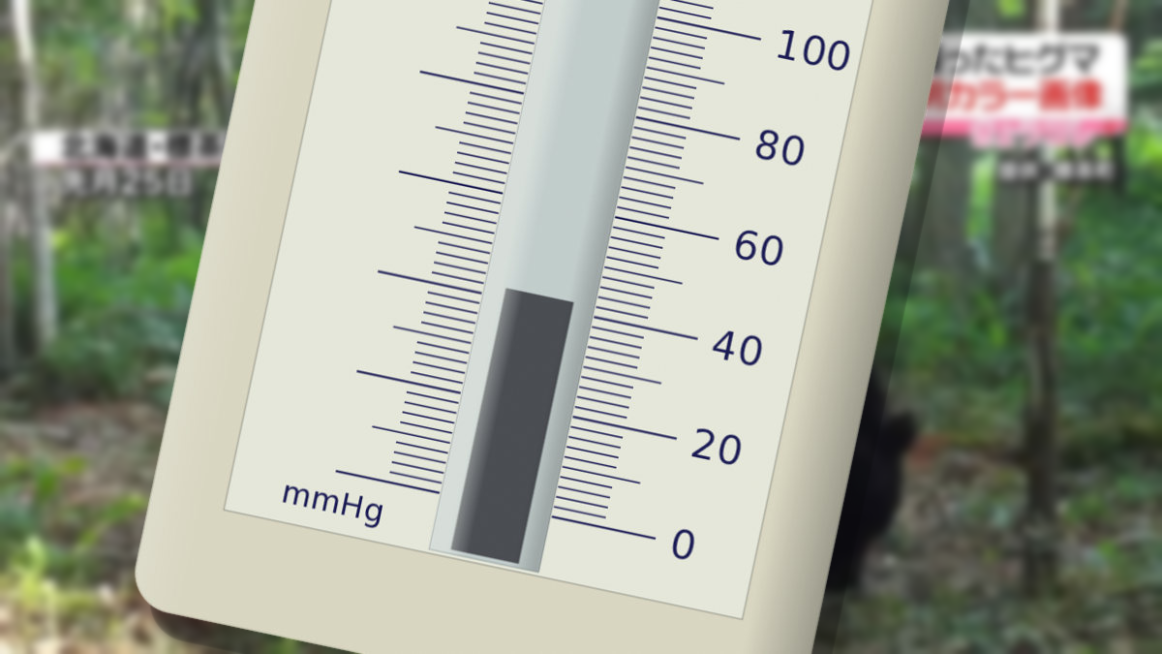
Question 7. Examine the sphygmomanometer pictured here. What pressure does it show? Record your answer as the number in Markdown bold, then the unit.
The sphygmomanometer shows **42** mmHg
